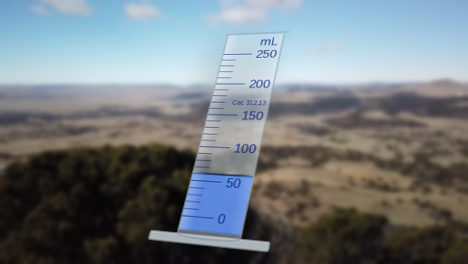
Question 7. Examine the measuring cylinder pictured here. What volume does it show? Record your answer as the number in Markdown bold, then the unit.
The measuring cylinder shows **60** mL
